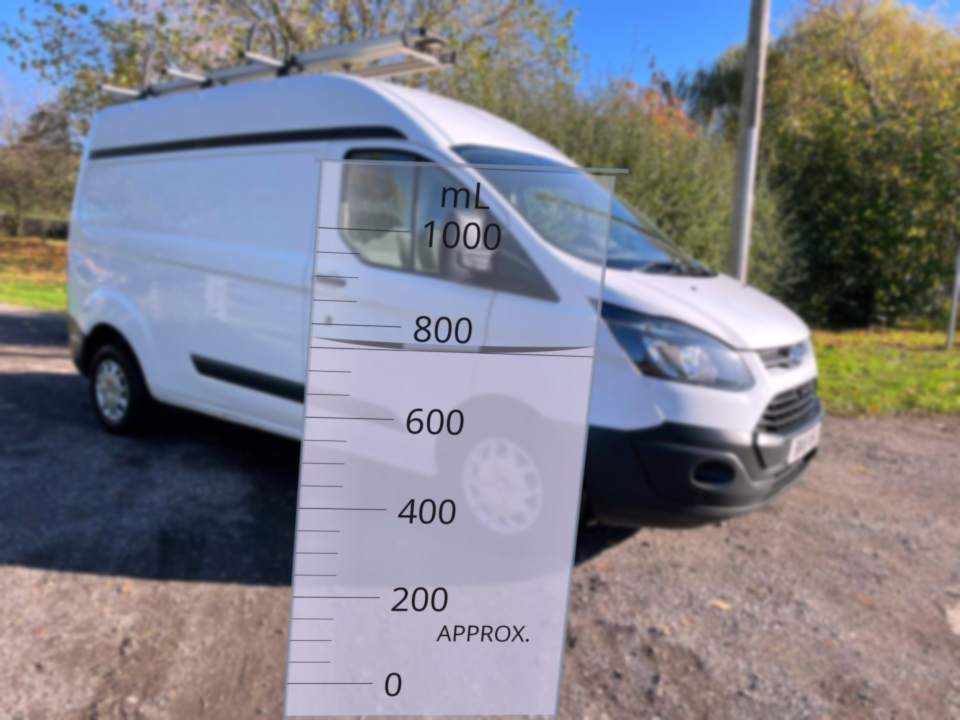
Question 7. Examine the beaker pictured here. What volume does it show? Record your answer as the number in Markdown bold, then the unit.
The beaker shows **750** mL
